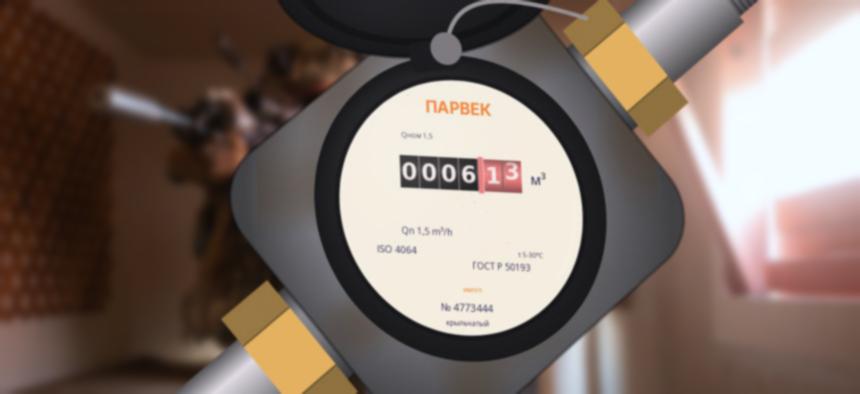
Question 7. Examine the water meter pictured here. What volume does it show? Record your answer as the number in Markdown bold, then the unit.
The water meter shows **6.13** m³
